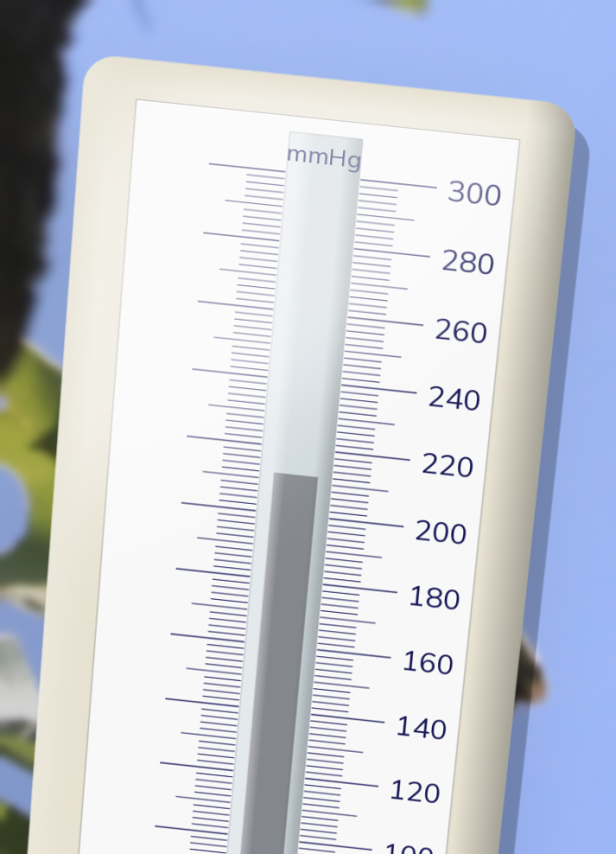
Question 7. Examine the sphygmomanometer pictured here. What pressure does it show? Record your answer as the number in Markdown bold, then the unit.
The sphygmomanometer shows **212** mmHg
